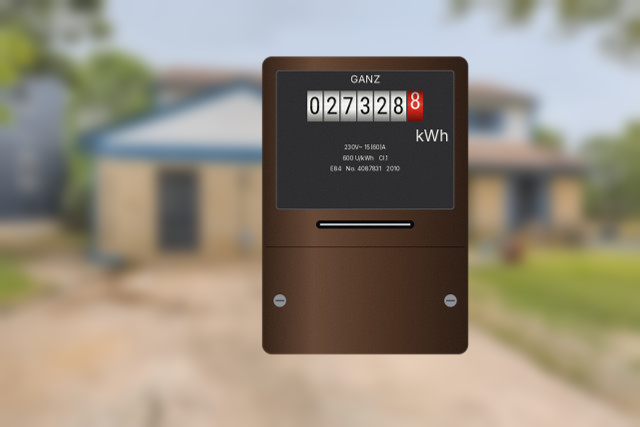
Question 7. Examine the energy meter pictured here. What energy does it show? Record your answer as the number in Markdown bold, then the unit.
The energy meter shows **27328.8** kWh
